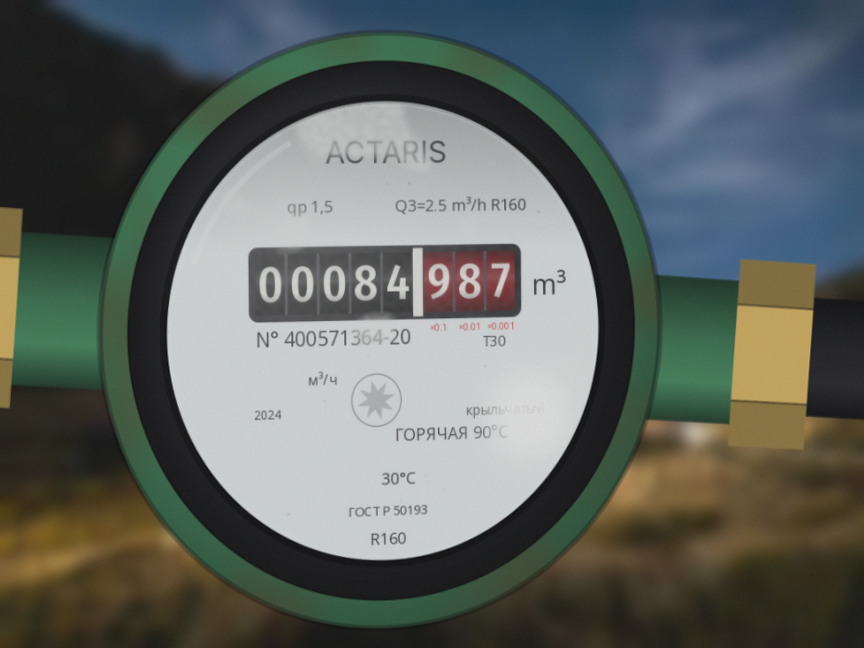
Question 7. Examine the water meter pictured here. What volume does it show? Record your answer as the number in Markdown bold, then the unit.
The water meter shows **84.987** m³
